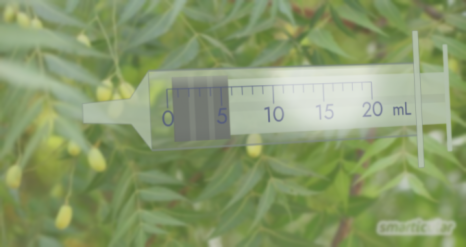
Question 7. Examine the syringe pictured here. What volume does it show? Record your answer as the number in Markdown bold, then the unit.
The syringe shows **0.5** mL
